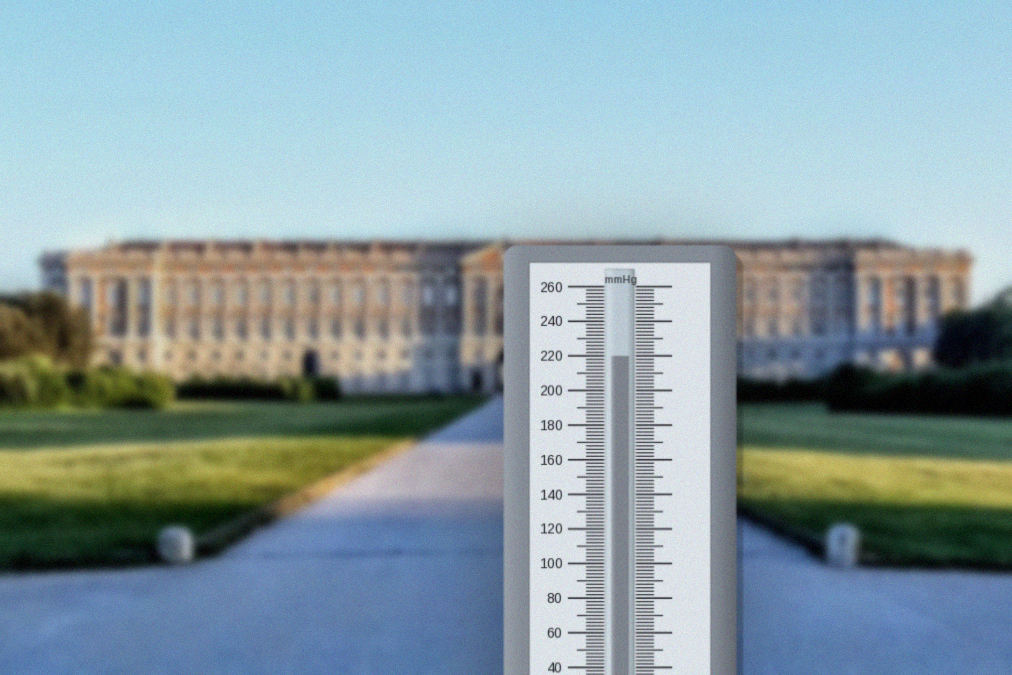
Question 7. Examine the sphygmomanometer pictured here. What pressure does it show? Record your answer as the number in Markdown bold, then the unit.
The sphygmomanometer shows **220** mmHg
